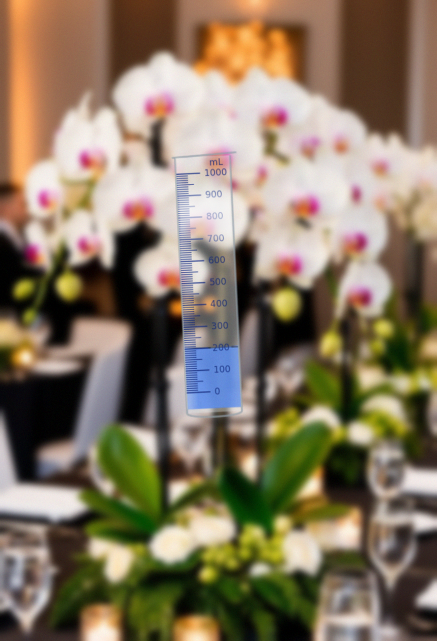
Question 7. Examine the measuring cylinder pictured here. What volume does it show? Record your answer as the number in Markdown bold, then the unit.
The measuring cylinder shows **200** mL
